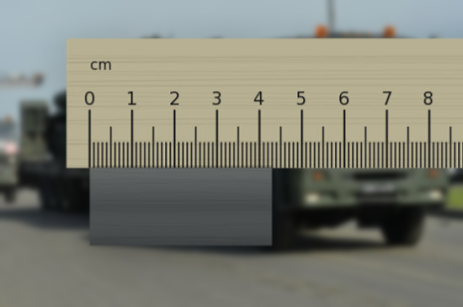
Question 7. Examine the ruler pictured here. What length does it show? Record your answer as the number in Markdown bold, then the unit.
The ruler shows **4.3** cm
